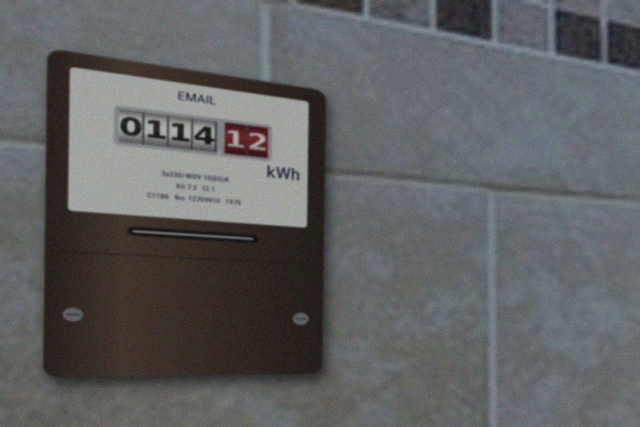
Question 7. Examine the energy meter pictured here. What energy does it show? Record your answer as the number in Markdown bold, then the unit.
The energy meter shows **114.12** kWh
